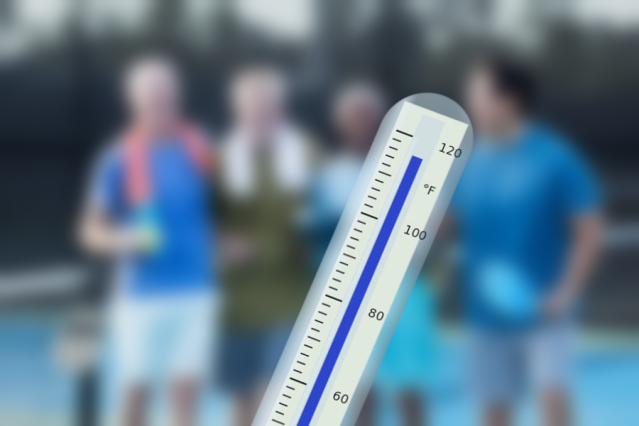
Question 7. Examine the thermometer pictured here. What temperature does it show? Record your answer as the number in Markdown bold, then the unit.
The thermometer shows **116** °F
